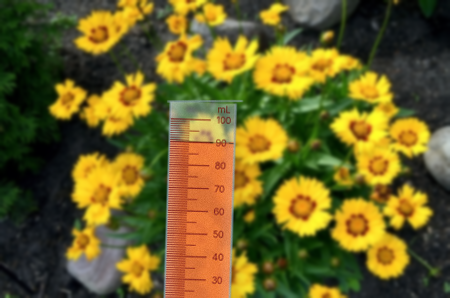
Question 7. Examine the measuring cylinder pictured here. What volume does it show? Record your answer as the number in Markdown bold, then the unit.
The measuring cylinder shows **90** mL
